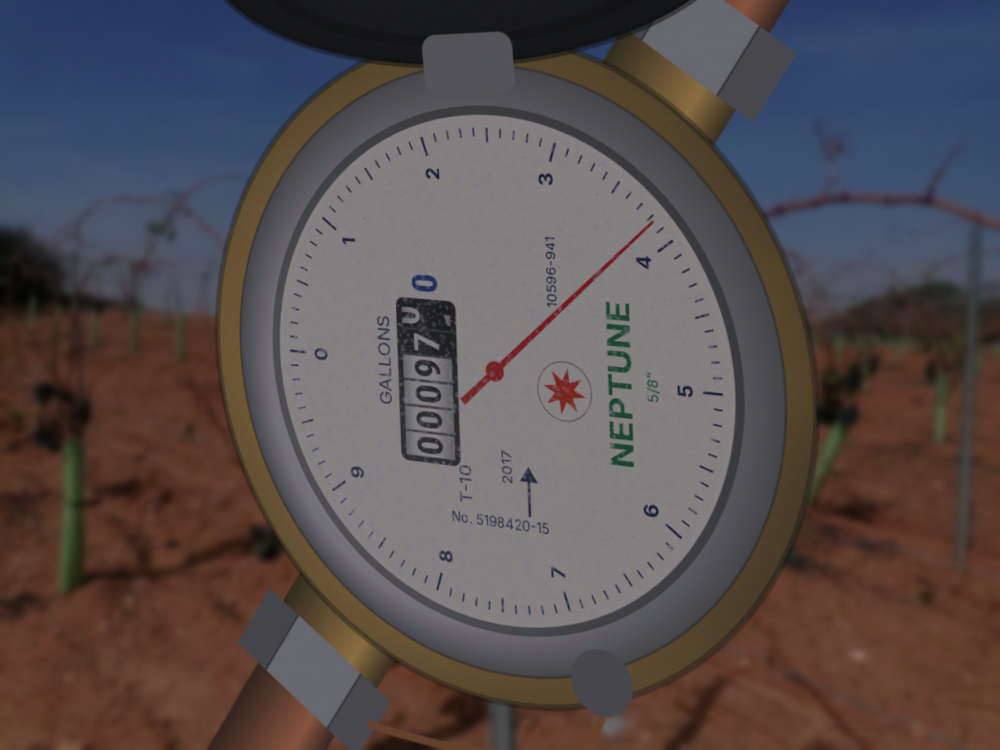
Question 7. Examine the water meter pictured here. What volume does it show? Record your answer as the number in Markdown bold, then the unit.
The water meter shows **9703.8** gal
